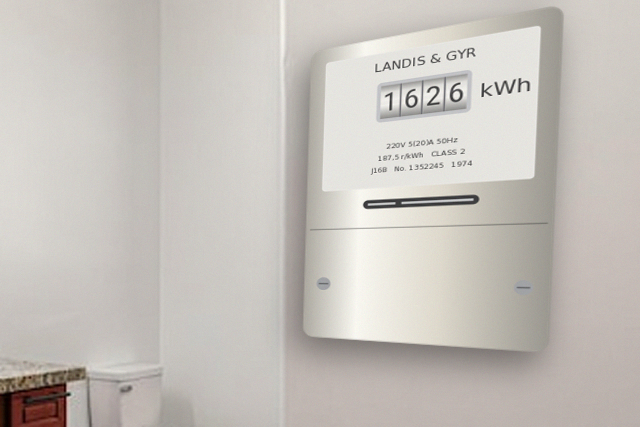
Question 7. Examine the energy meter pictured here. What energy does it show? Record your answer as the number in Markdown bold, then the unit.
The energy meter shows **1626** kWh
